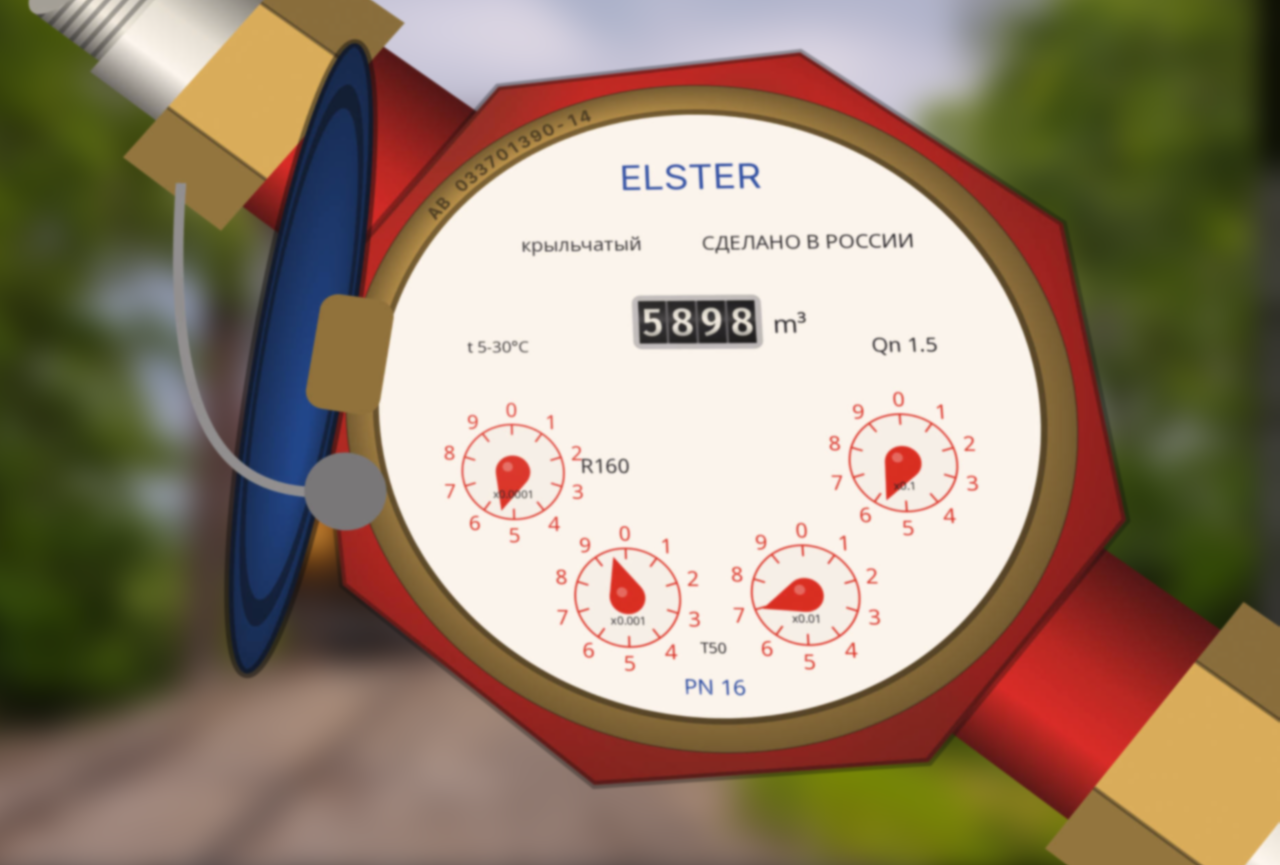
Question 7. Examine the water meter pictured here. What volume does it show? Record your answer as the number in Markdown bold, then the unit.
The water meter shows **5898.5695** m³
